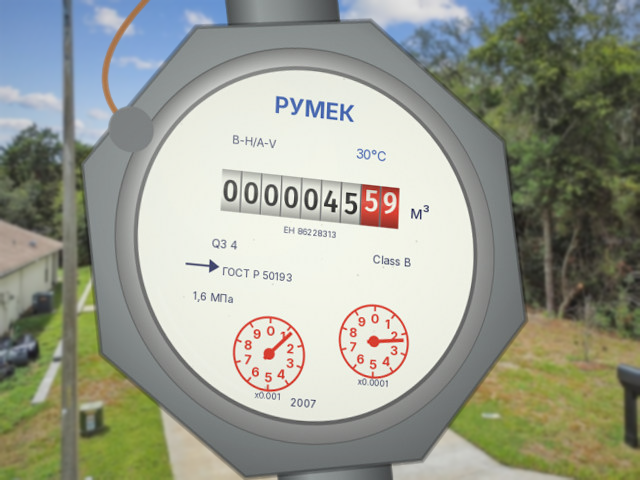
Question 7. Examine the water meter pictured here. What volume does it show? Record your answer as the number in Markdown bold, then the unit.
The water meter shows **45.5912** m³
